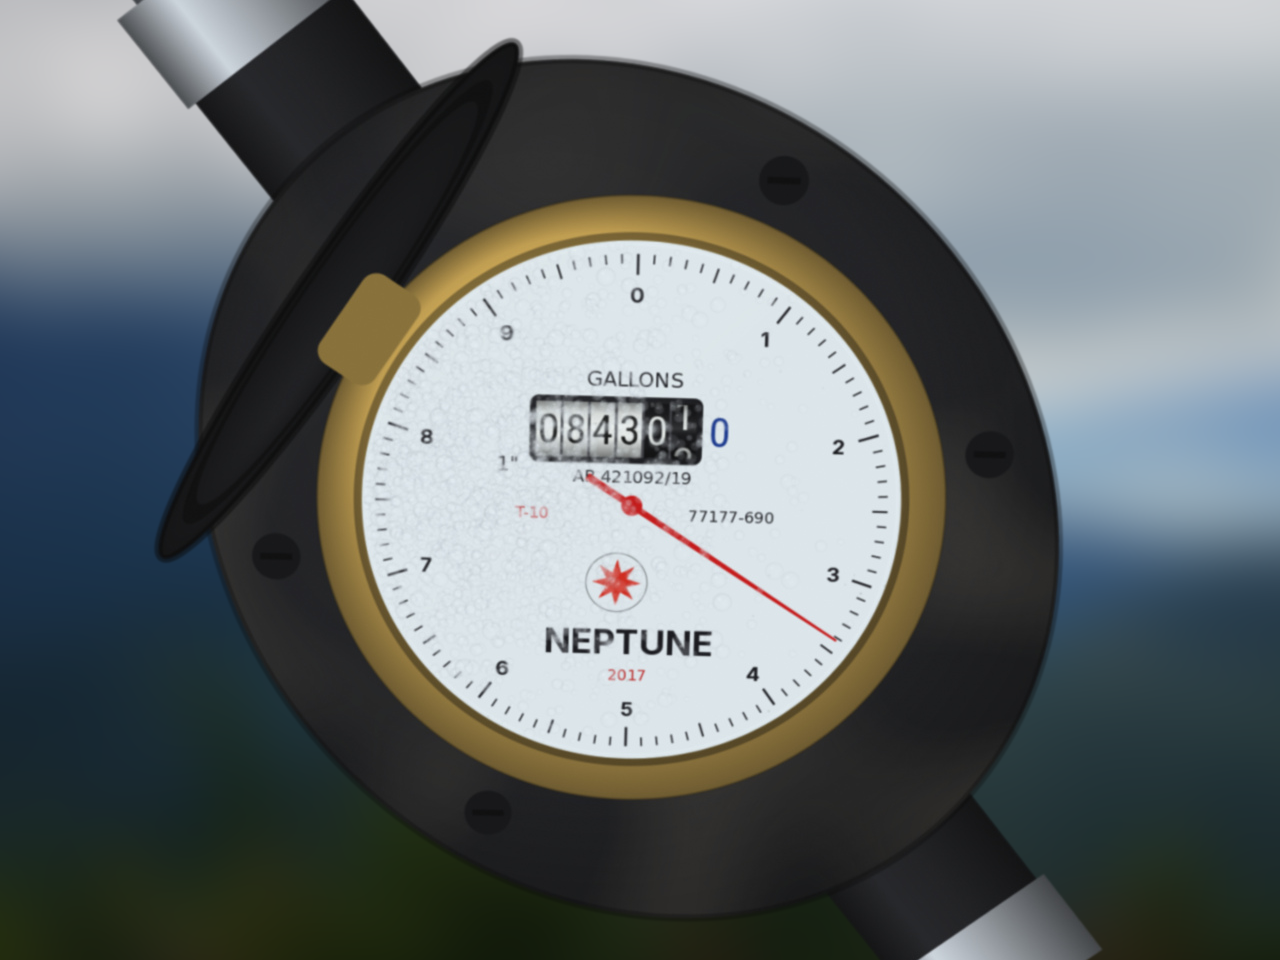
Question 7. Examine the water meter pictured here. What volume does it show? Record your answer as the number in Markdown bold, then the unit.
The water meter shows **843013.4** gal
